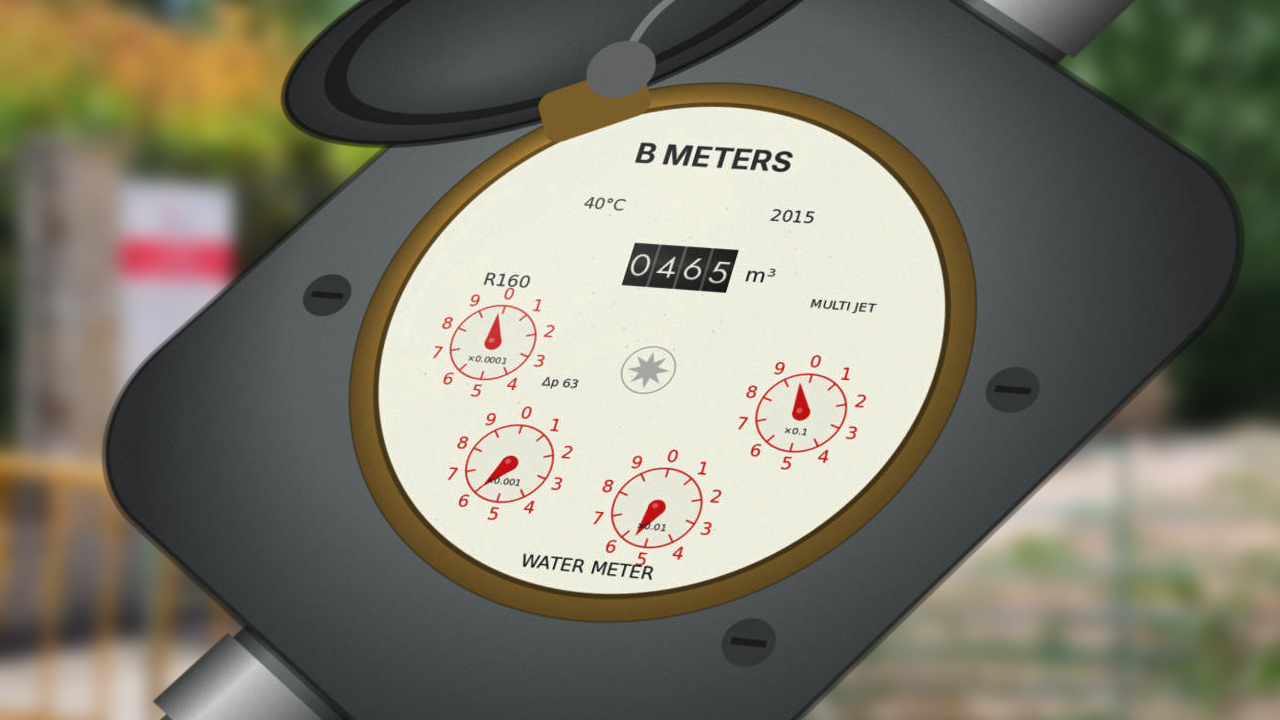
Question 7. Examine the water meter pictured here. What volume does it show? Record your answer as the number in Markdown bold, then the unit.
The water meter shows **464.9559** m³
